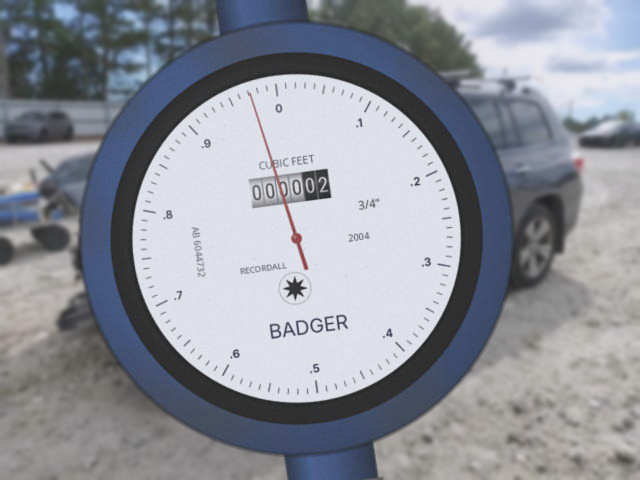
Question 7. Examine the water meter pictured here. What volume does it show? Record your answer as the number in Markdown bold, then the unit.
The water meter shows **1.97** ft³
